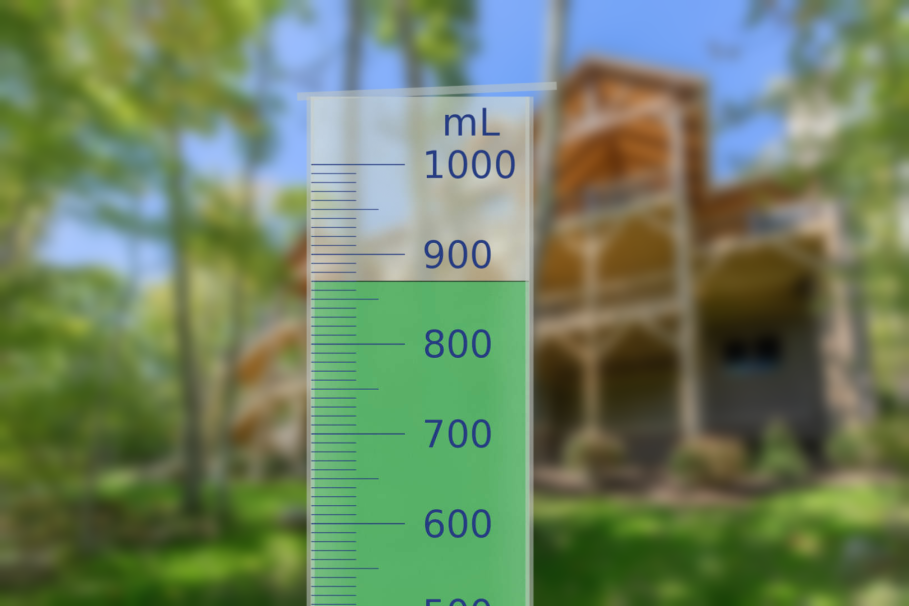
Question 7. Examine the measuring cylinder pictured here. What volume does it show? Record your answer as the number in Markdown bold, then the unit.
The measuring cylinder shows **870** mL
